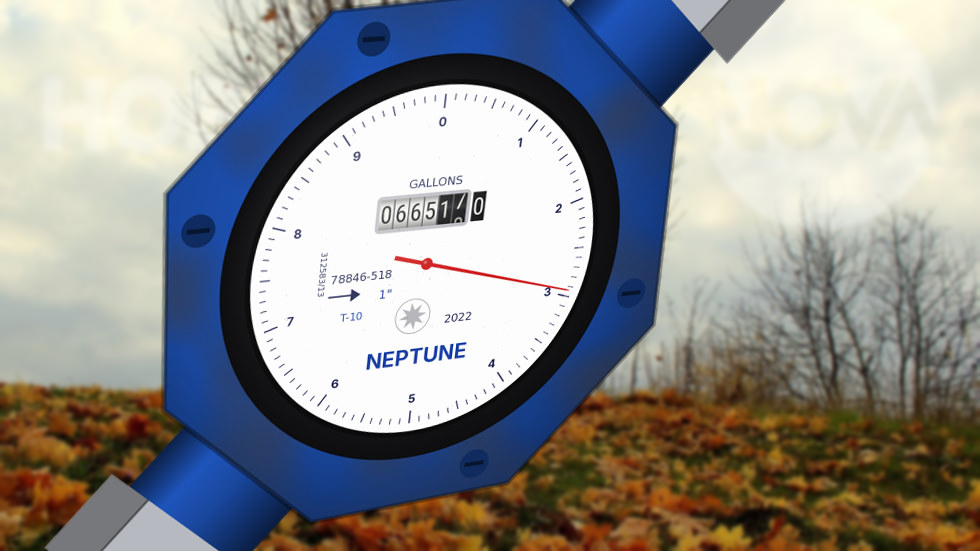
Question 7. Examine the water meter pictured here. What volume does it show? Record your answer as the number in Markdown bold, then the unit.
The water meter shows **665172.9** gal
